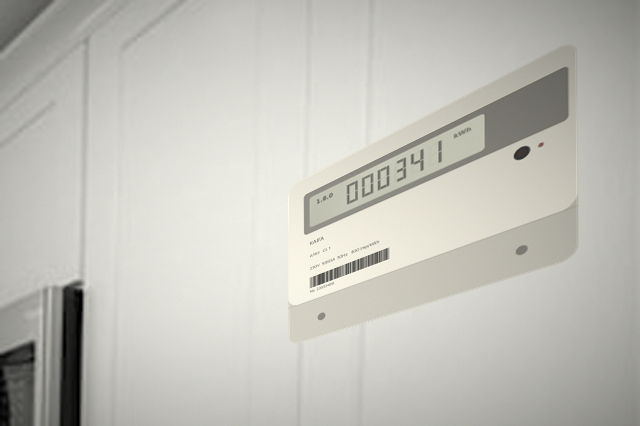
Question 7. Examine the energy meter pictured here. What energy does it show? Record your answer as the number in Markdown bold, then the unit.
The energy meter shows **341** kWh
